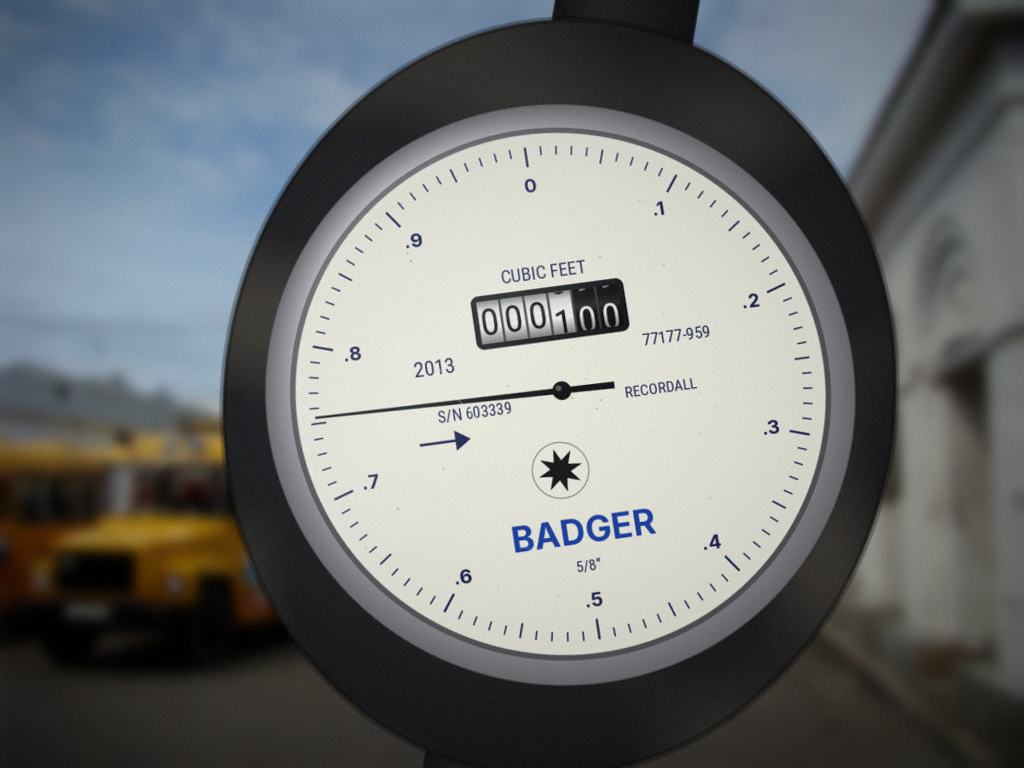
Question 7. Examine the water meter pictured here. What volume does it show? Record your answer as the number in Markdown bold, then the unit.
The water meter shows **99.75** ft³
